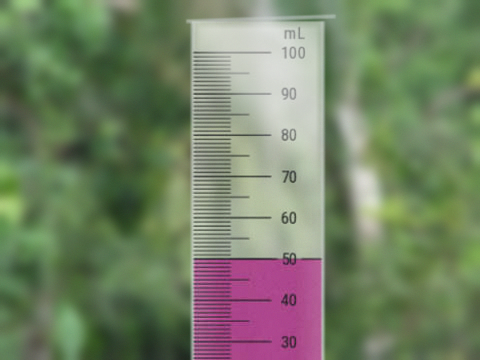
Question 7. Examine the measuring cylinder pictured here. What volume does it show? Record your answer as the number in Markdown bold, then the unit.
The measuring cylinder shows **50** mL
